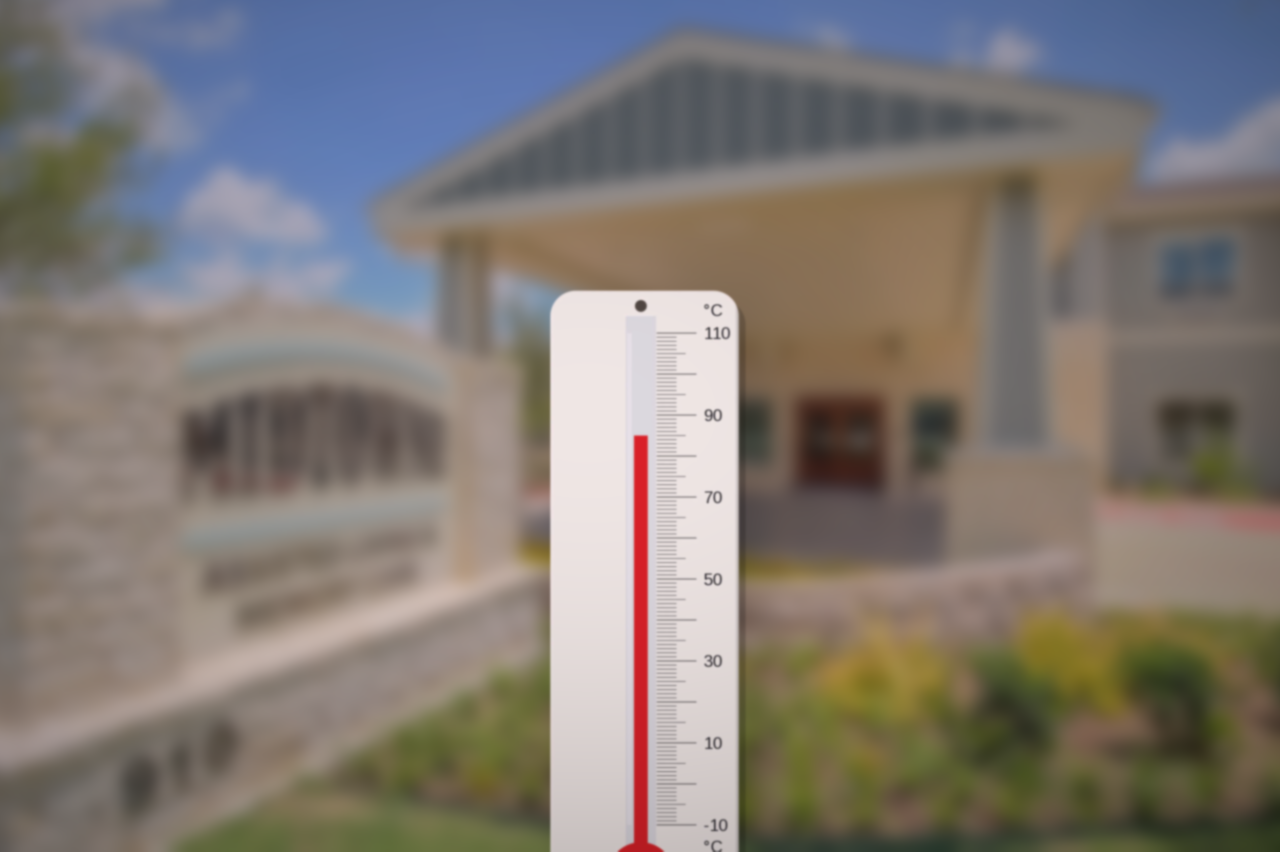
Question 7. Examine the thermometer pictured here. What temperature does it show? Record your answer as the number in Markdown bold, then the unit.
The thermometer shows **85** °C
